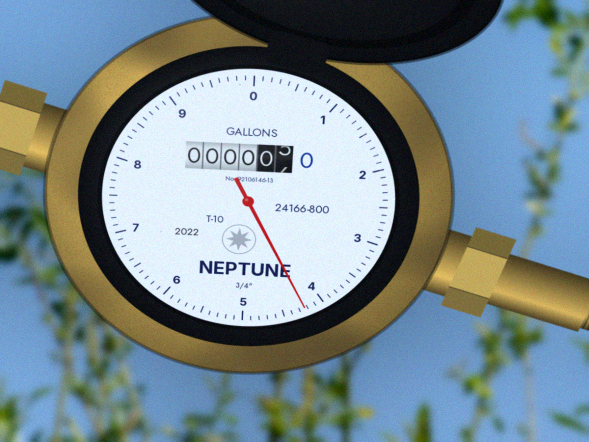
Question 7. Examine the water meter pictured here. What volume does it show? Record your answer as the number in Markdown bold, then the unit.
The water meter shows **54.2** gal
